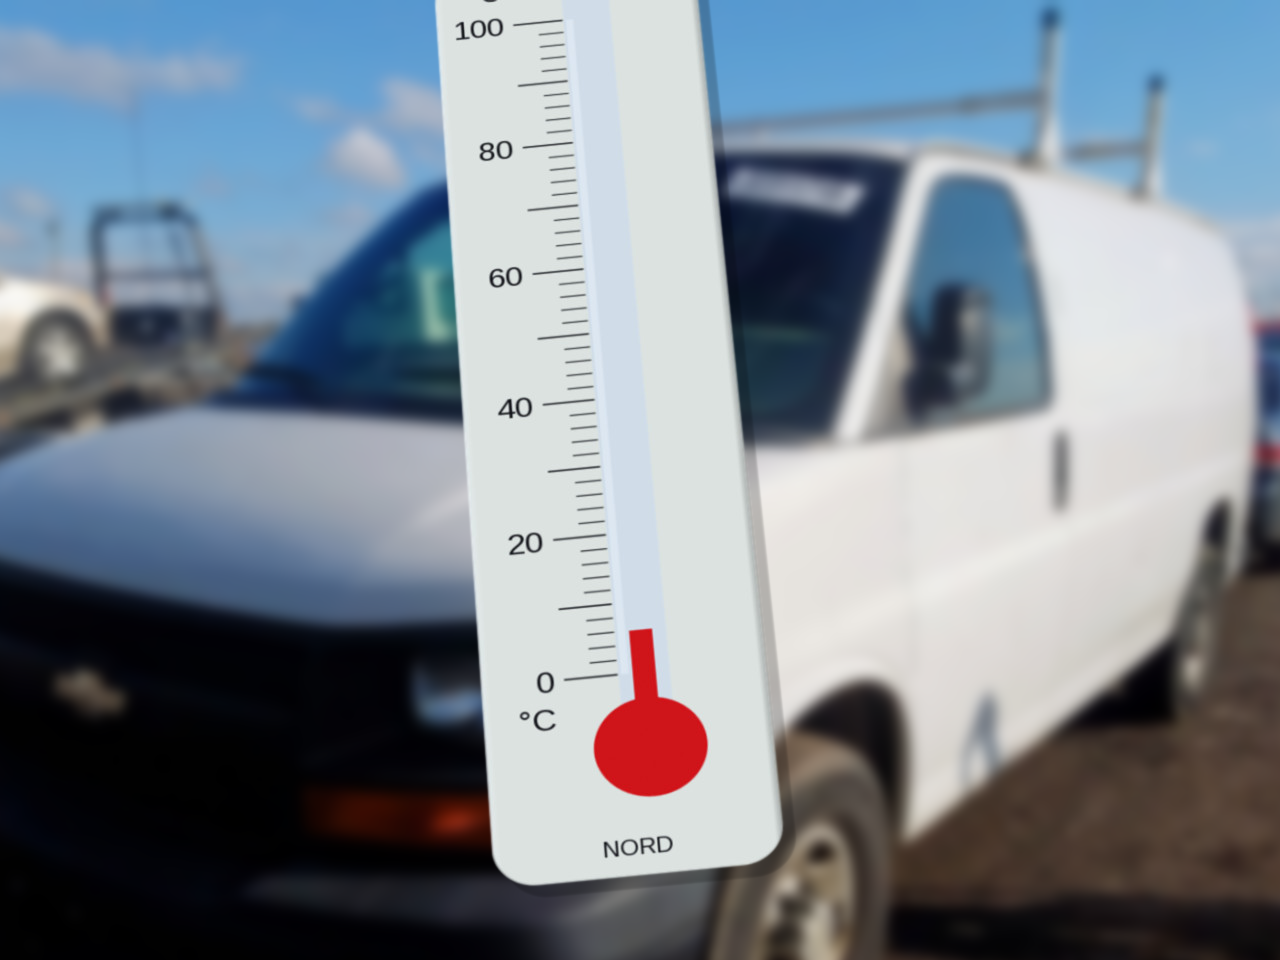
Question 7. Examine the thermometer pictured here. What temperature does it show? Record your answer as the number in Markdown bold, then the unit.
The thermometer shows **6** °C
